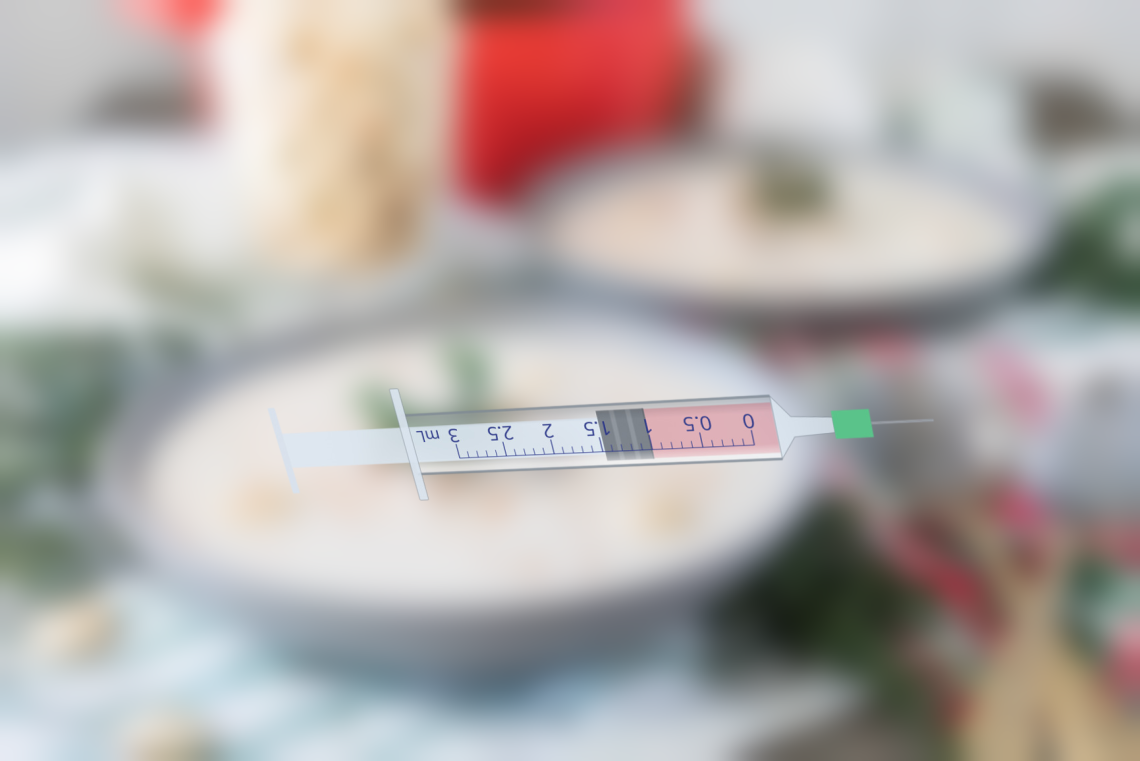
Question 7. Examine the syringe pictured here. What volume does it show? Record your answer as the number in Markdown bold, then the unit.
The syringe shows **1** mL
